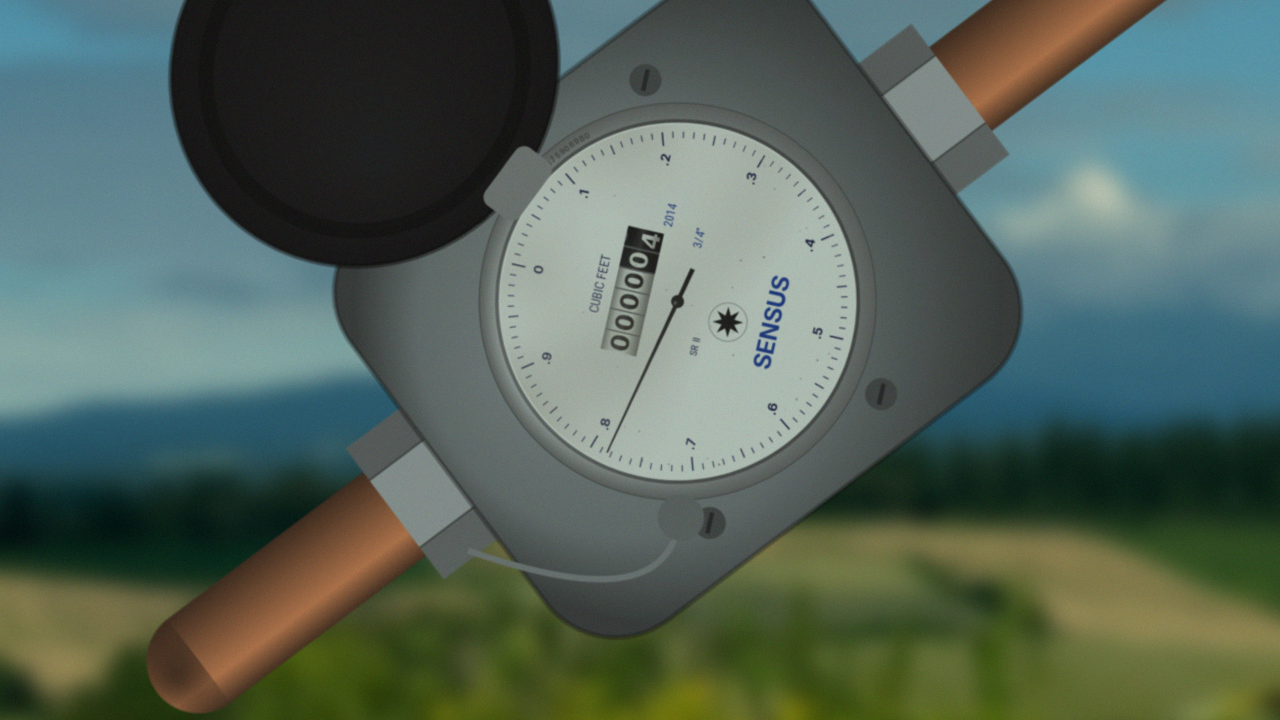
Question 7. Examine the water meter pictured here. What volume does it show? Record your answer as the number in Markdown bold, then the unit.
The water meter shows **3.78** ft³
